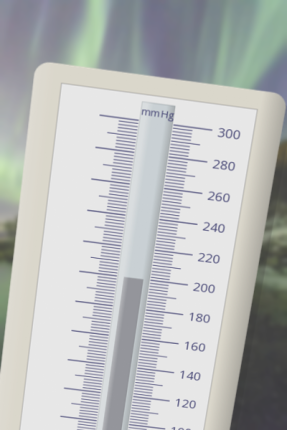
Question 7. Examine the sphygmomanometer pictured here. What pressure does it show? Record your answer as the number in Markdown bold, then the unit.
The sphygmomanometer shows **200** mmHg
